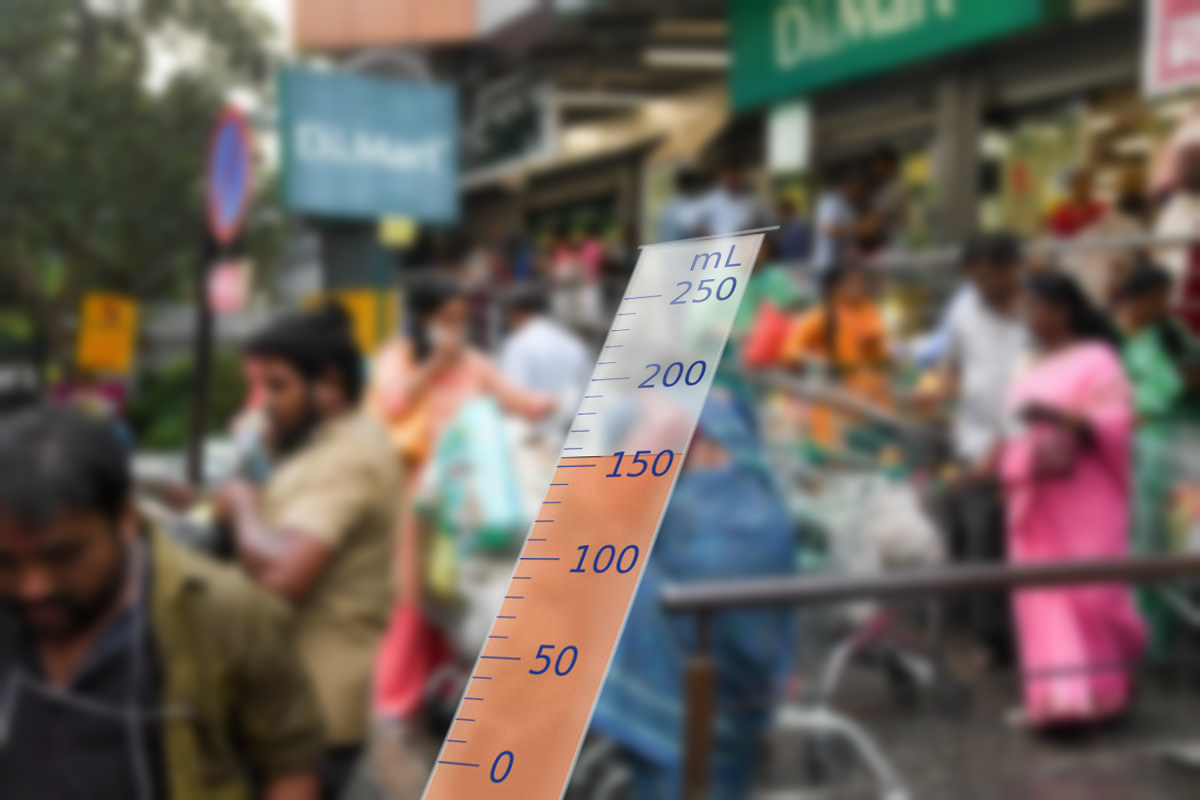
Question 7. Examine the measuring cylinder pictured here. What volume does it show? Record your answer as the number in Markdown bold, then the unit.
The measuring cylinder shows **155** mL
